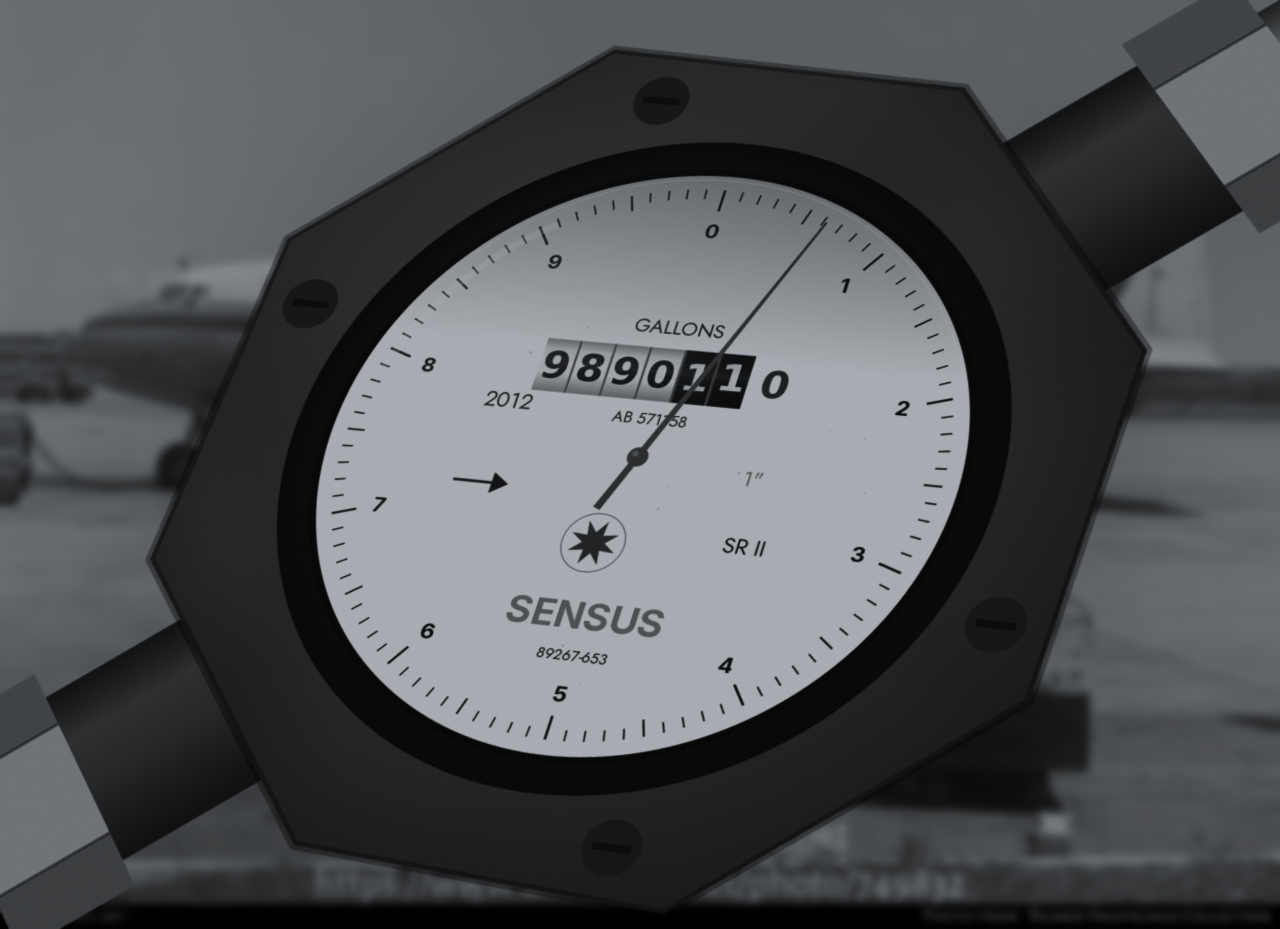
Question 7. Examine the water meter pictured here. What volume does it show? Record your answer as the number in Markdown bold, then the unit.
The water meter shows **9890110.6** gal
